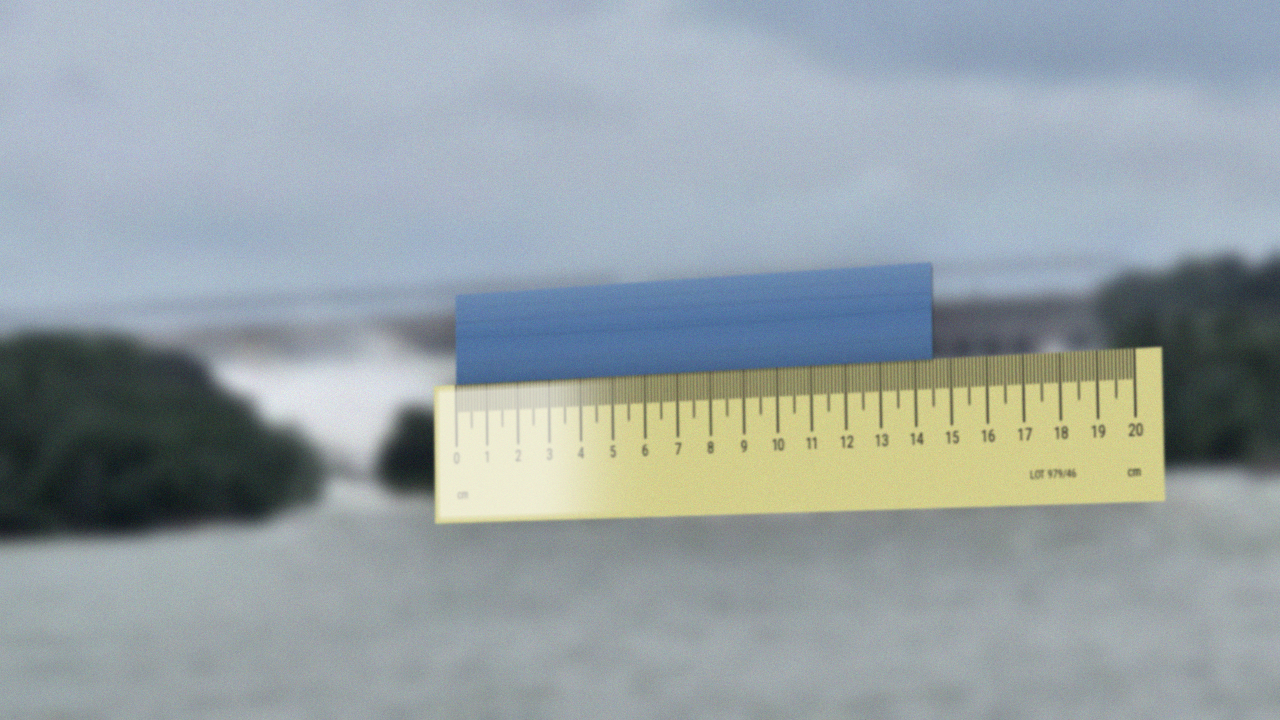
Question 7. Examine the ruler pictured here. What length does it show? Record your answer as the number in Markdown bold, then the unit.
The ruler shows **14.5** cm
